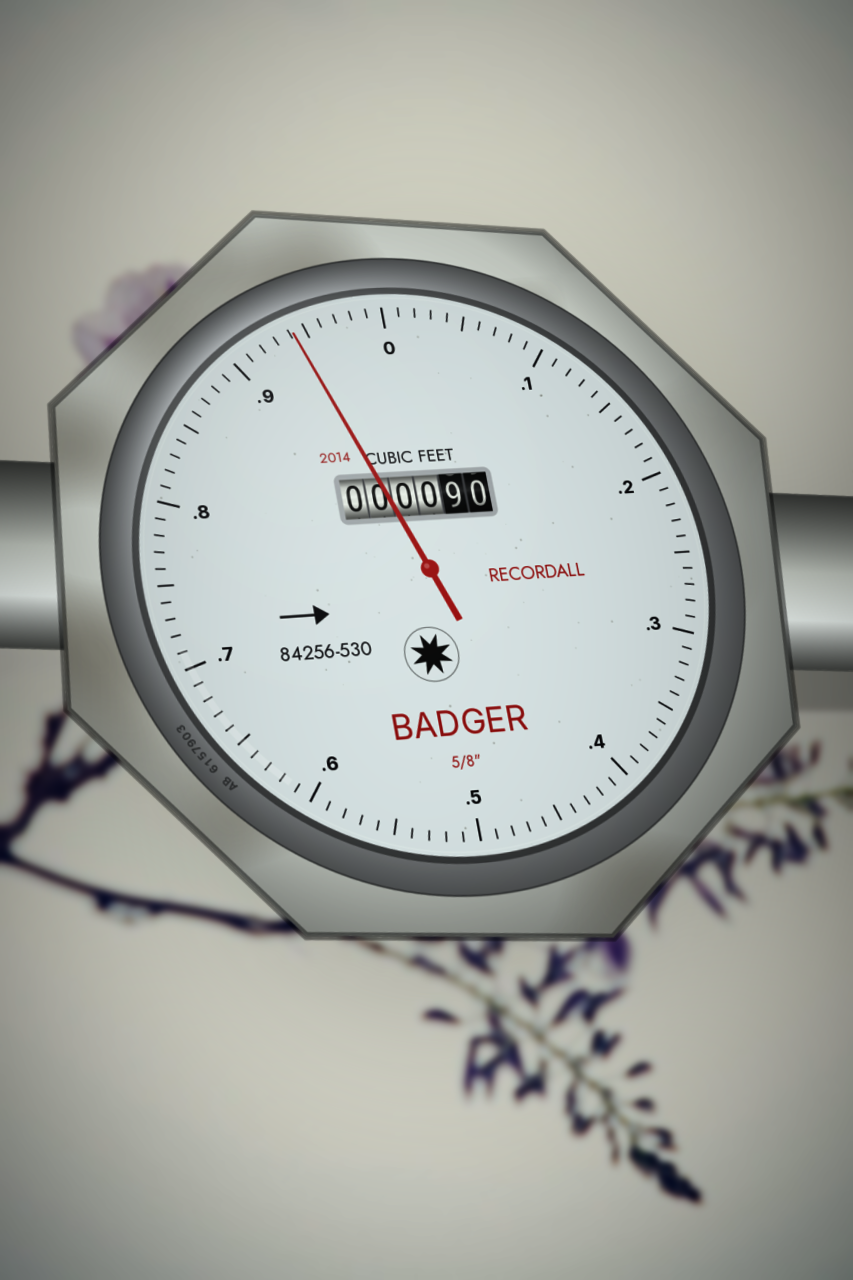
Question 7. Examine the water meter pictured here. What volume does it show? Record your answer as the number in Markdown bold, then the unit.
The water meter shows **89.94** ft³
